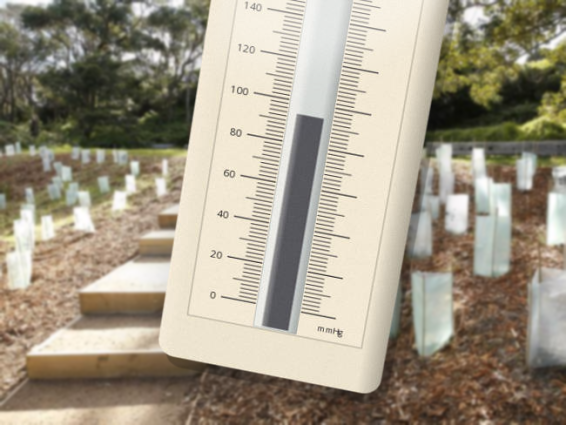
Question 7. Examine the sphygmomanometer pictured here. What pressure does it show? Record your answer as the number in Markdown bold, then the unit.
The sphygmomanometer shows **94** mmHg
